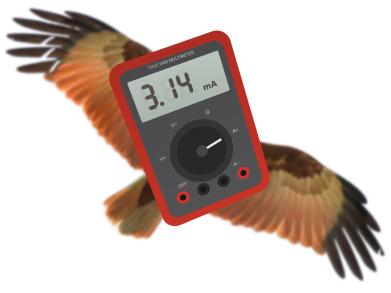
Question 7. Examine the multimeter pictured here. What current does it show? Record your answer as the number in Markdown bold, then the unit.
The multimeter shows **3.14** mA
